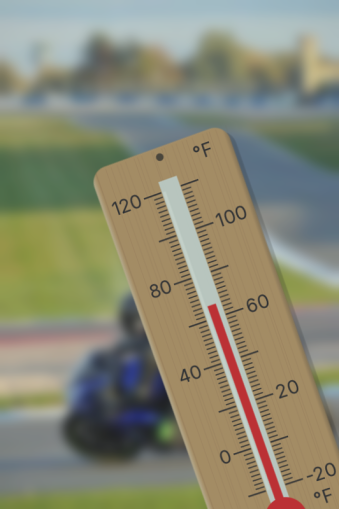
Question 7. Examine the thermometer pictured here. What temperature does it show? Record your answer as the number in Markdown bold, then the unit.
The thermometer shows **66** °F
